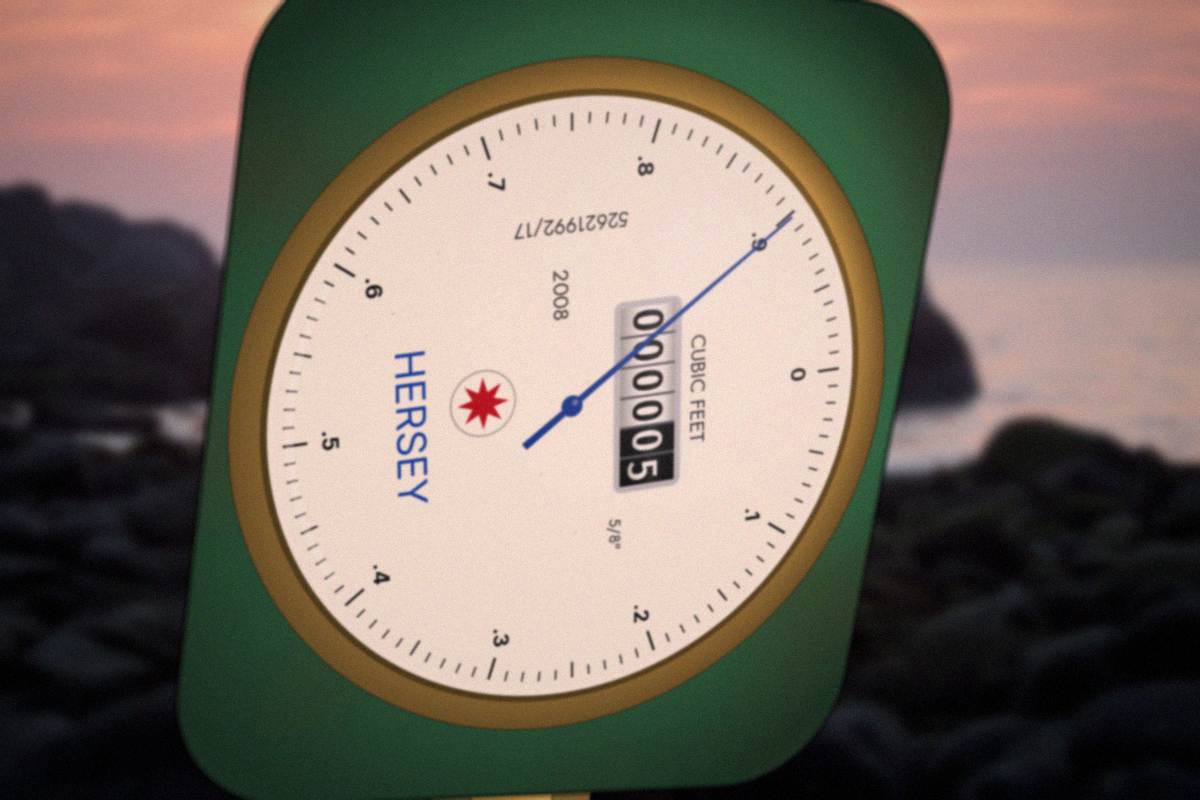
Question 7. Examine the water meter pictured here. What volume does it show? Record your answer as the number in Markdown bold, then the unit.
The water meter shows **4.90** ft³
